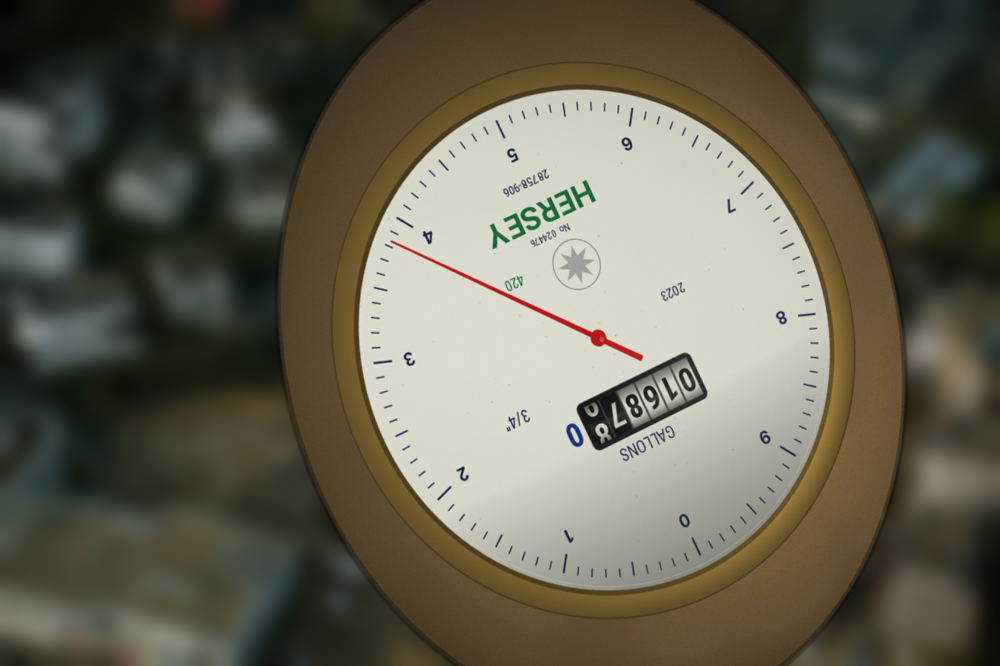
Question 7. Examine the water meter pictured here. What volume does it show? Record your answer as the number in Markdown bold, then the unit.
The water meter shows **168783.8** gal
